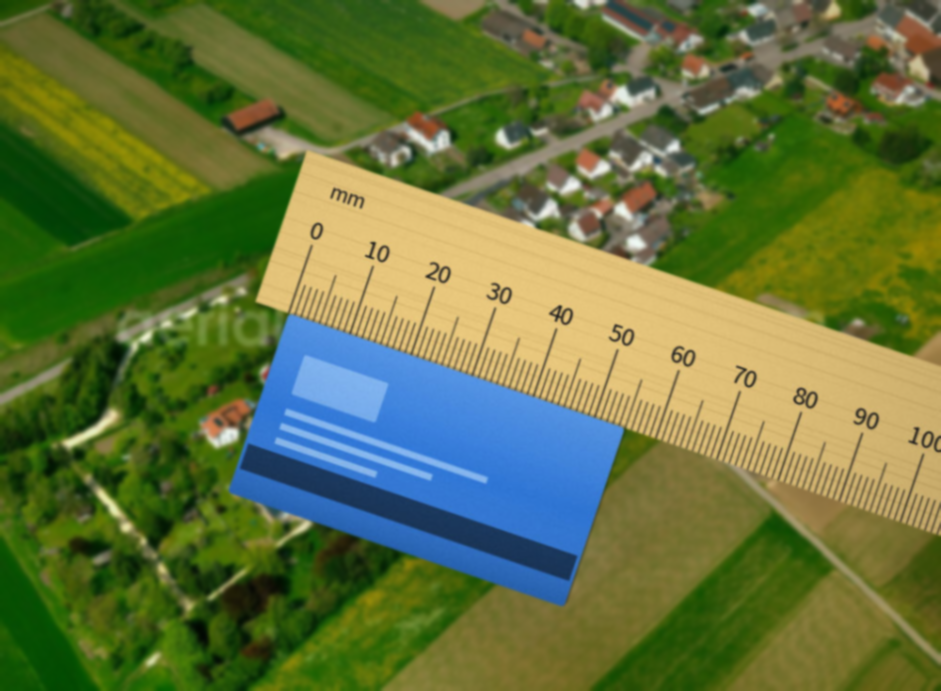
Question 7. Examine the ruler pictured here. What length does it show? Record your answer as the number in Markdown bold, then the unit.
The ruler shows **55** mm
